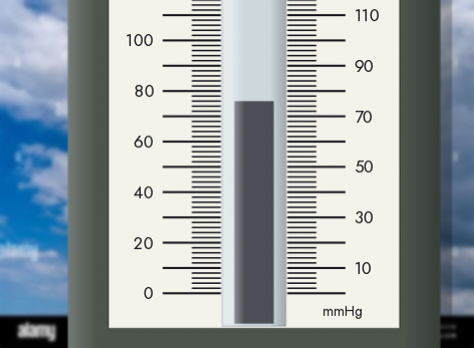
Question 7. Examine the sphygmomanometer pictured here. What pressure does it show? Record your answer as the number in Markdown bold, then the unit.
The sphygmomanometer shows **76** mmHg
